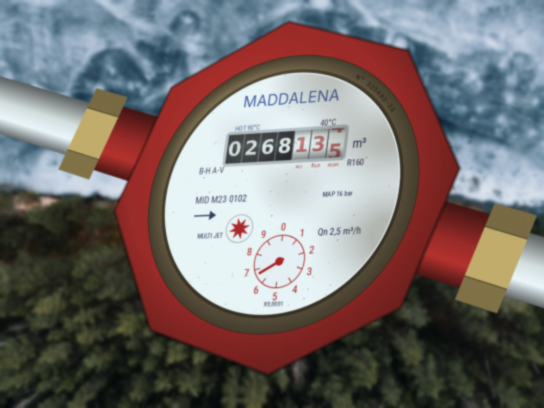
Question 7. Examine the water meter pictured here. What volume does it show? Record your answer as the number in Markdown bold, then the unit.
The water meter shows **268.1346** m³
